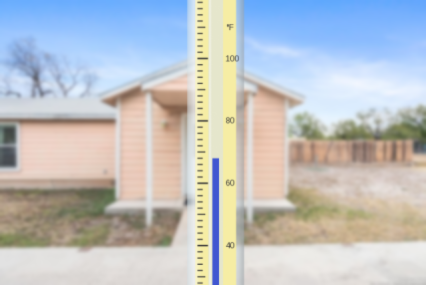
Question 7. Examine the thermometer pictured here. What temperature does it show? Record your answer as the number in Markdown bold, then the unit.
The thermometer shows **68** °F
